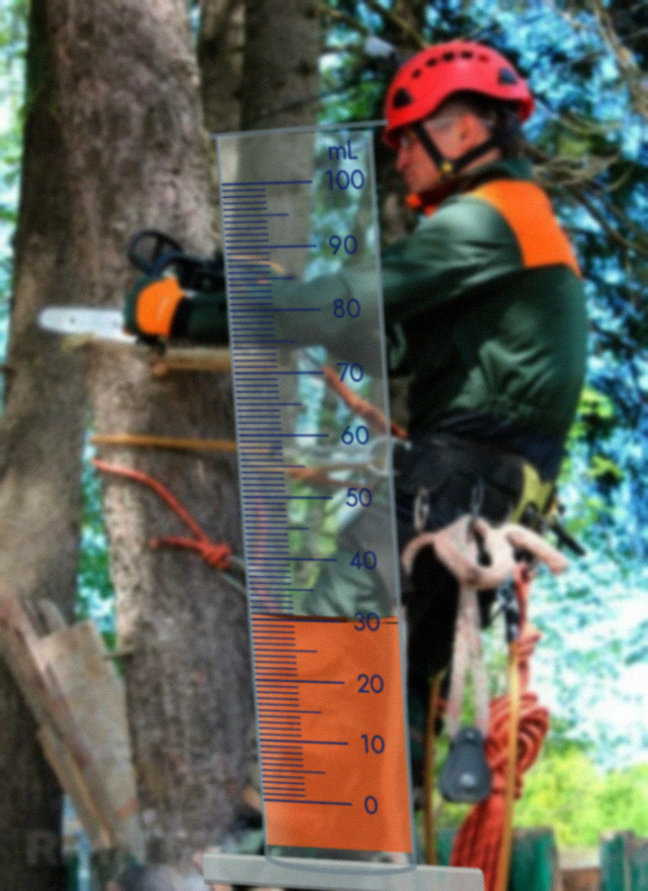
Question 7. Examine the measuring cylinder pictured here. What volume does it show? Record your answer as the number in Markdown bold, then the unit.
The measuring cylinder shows **30** mL
